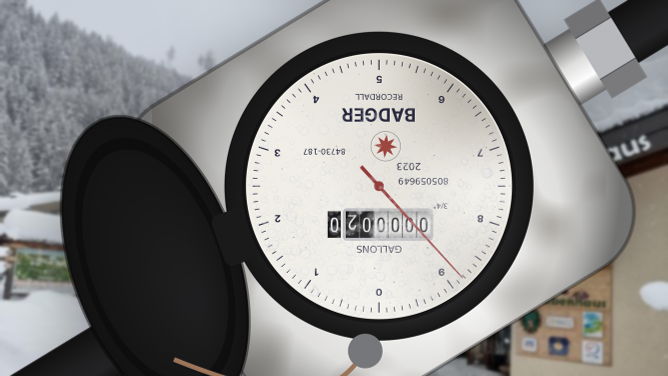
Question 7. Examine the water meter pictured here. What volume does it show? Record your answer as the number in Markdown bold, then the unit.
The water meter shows **18.8** gal
